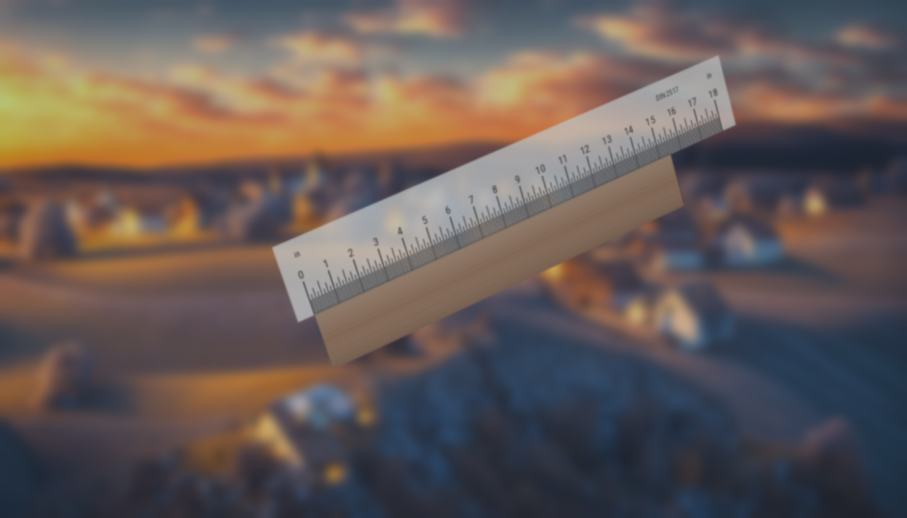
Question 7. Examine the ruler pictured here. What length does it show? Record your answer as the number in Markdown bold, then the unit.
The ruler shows **15.5** in
